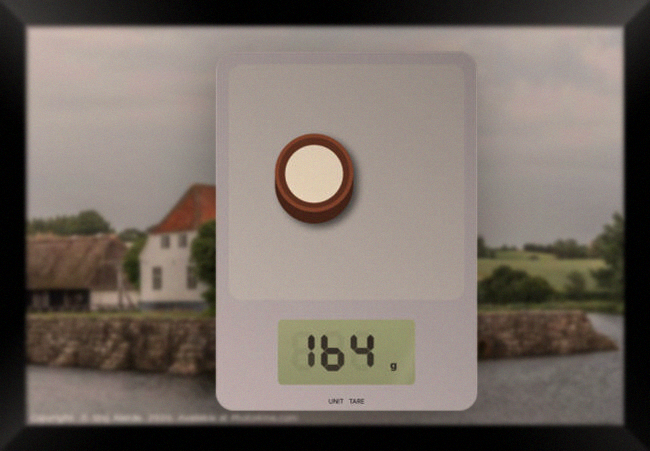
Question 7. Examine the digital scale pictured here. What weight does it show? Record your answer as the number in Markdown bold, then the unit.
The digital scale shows **164** g
